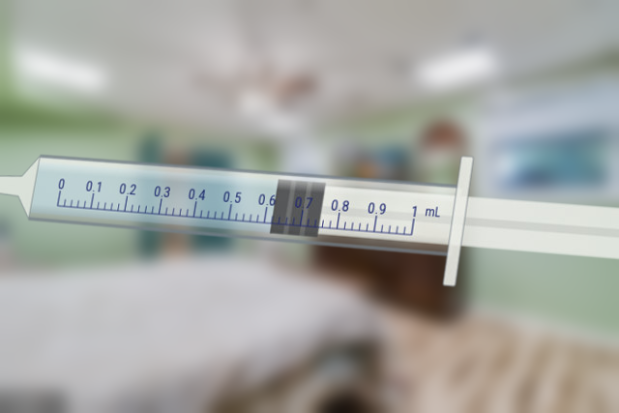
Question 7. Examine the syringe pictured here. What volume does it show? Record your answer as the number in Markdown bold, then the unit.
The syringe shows **0.62** mL
